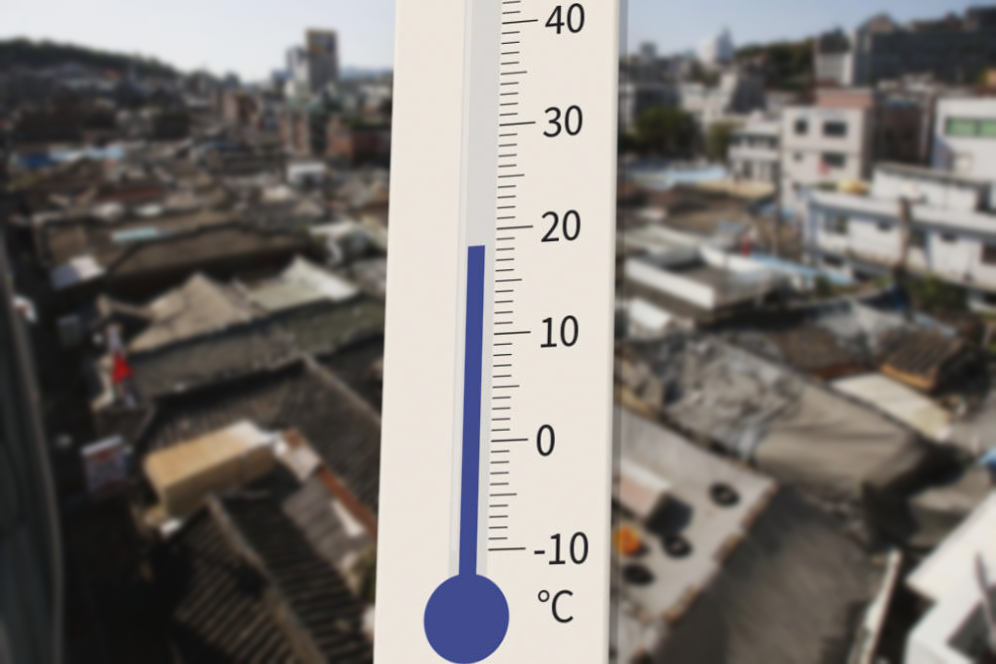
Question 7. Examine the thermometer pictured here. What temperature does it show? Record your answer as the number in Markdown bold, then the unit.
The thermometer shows **18.5** °C
